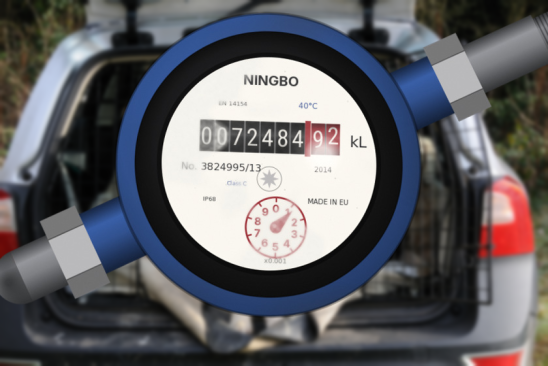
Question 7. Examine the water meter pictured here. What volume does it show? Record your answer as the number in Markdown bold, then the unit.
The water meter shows **72484.921** kL
